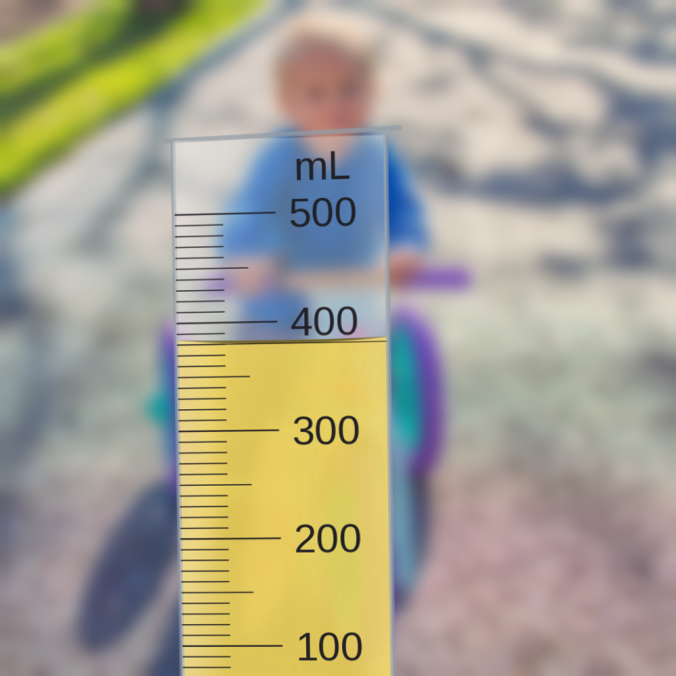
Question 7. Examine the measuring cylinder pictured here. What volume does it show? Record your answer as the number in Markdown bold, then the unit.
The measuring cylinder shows **380** mL
